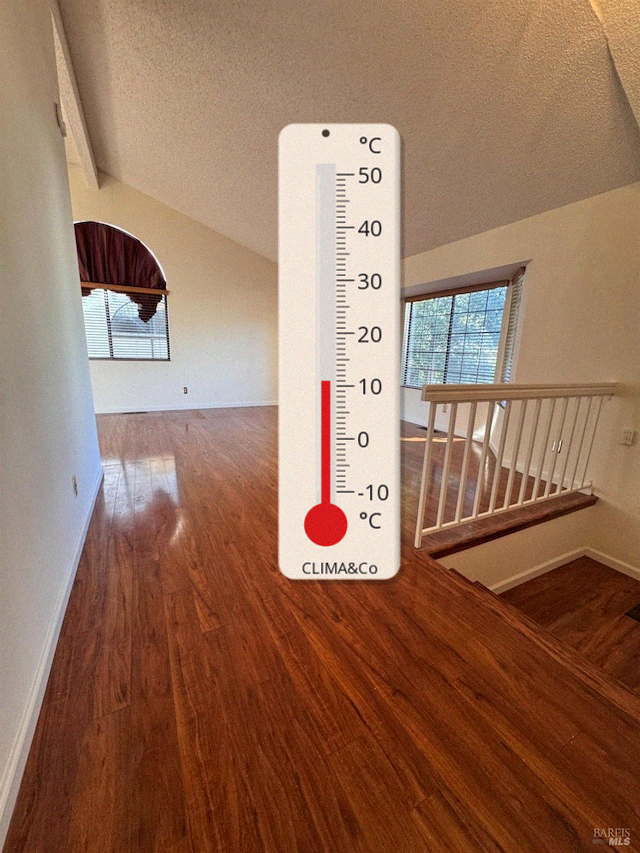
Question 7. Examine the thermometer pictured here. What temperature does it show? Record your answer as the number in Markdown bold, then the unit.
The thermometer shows **11** °C
